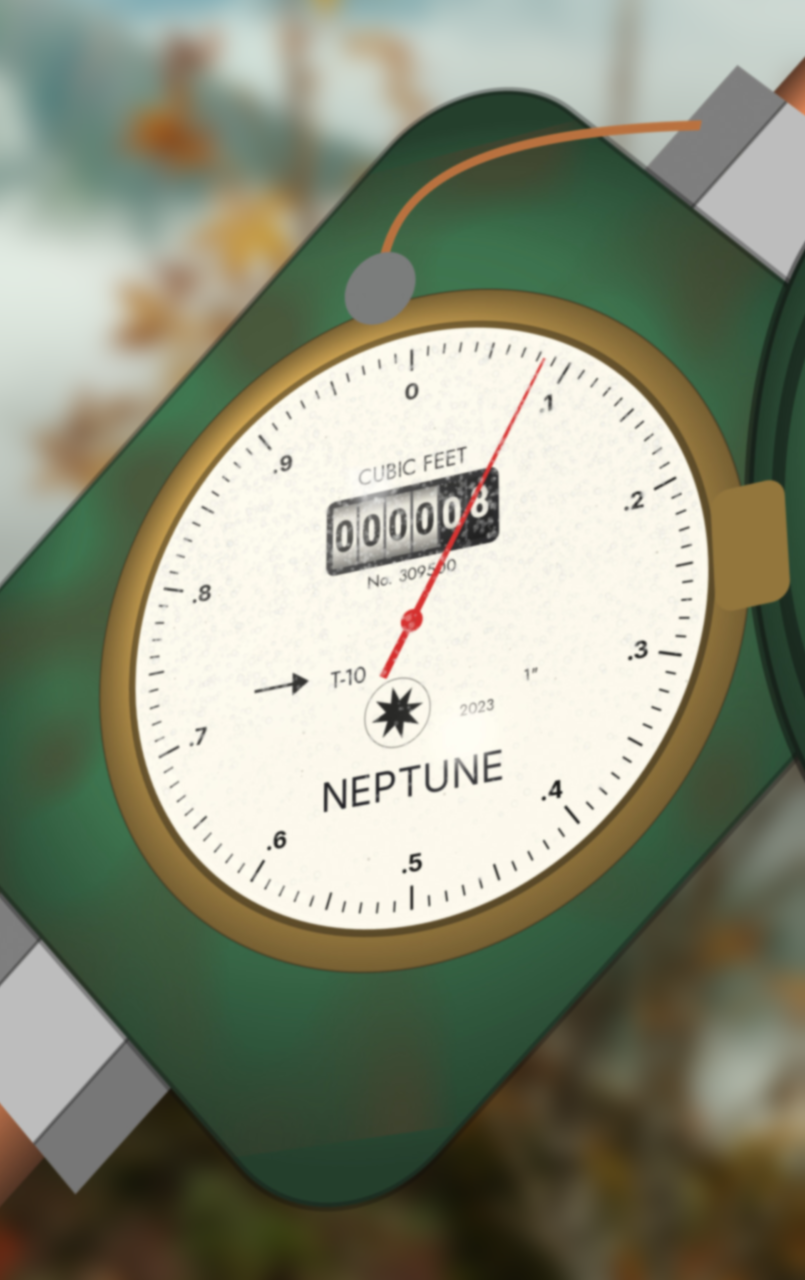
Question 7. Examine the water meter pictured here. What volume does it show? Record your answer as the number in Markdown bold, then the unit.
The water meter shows **8.08** ft³
